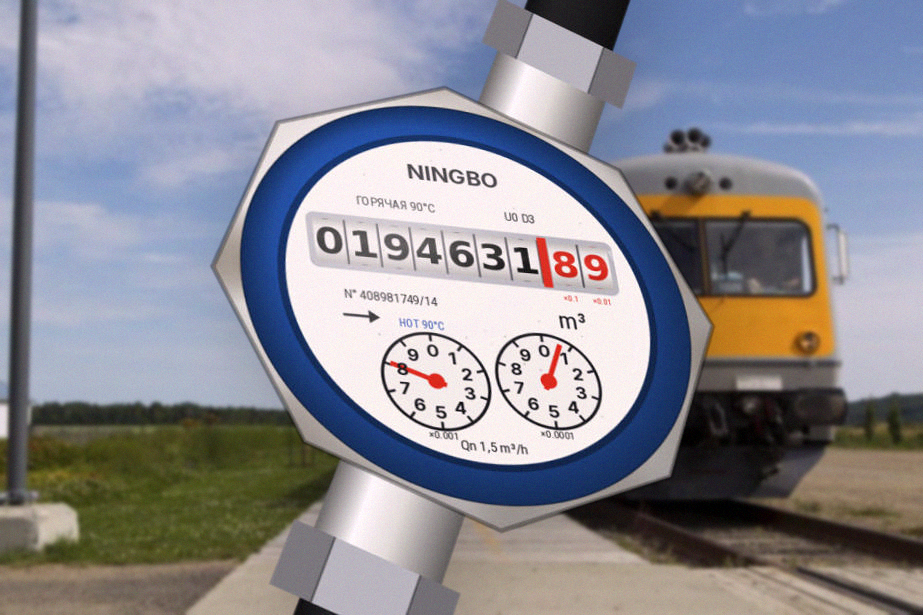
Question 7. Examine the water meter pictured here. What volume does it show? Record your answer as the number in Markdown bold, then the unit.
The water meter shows **194631.8980** m³
